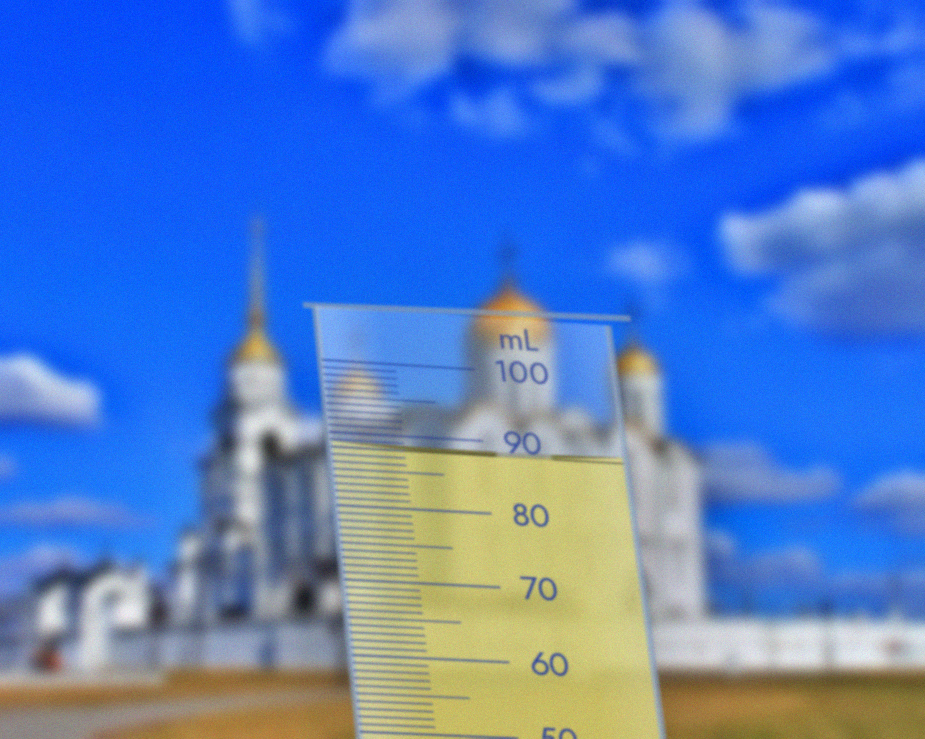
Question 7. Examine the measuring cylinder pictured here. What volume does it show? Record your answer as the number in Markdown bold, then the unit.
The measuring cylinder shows **88** mL
